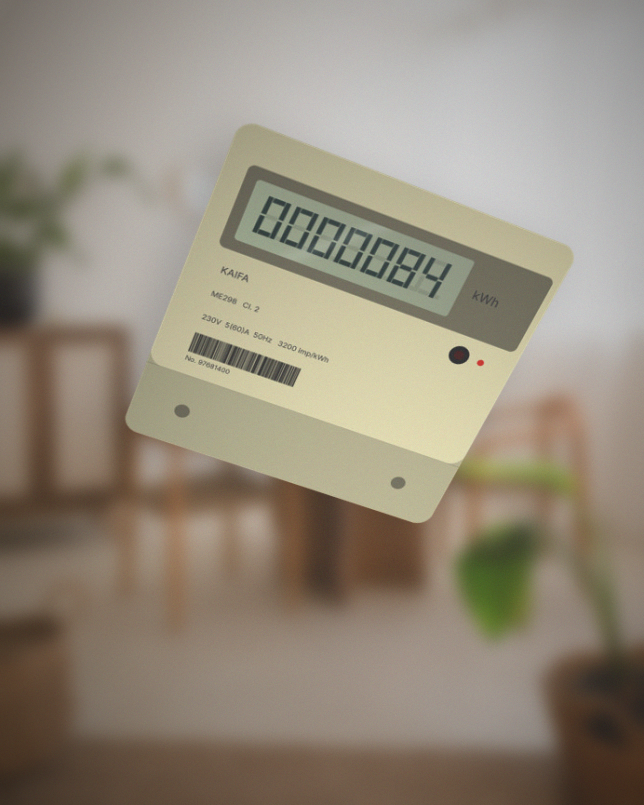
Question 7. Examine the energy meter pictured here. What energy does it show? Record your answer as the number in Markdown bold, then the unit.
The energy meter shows **84** kWh
